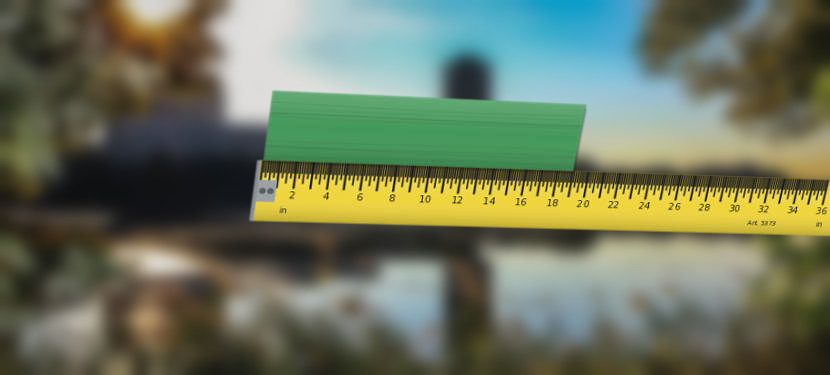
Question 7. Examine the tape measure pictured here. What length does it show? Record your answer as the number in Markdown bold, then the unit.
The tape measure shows **19** in
